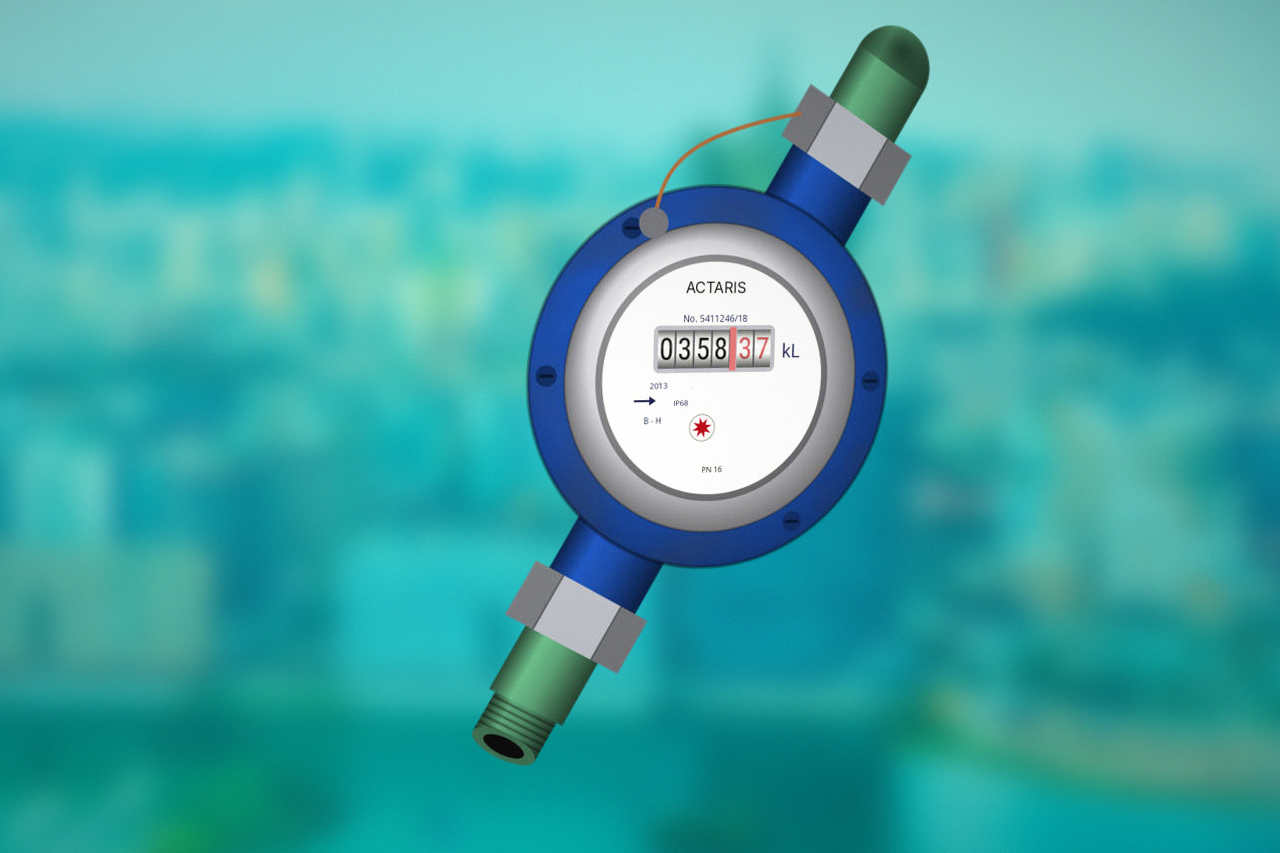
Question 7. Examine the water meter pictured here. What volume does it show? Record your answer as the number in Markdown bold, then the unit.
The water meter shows **358.37** kL
